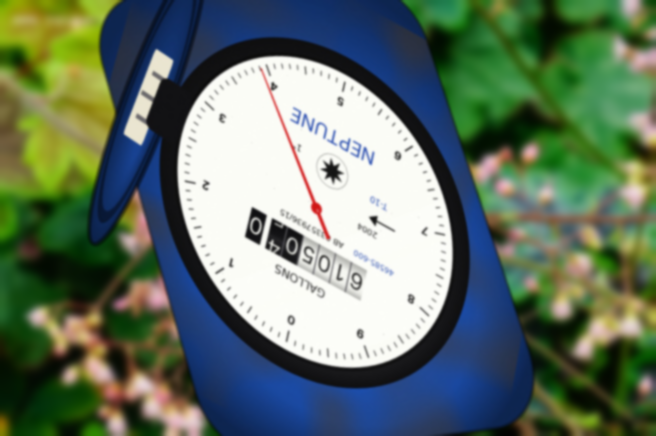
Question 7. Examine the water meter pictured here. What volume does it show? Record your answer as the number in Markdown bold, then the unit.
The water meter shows **6105043.9** gal
